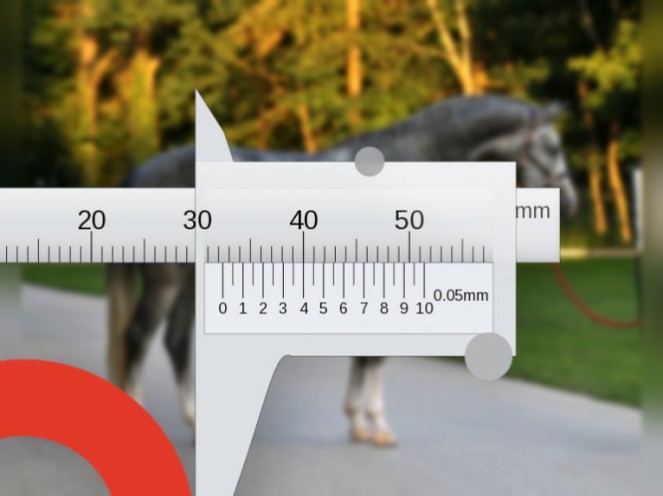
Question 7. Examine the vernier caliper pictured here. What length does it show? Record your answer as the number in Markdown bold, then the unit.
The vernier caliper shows **32.4** mm
